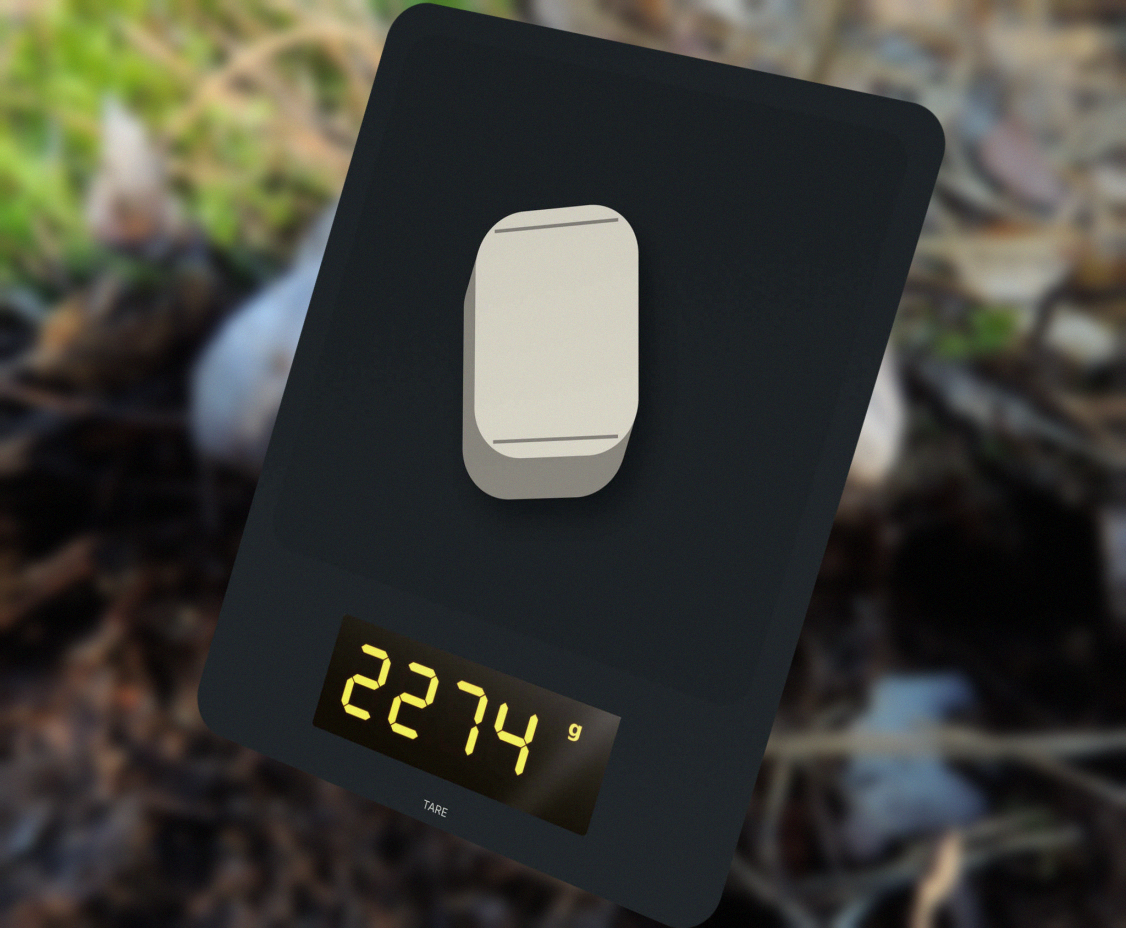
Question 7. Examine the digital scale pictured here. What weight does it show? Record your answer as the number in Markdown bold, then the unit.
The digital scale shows **2274** g
